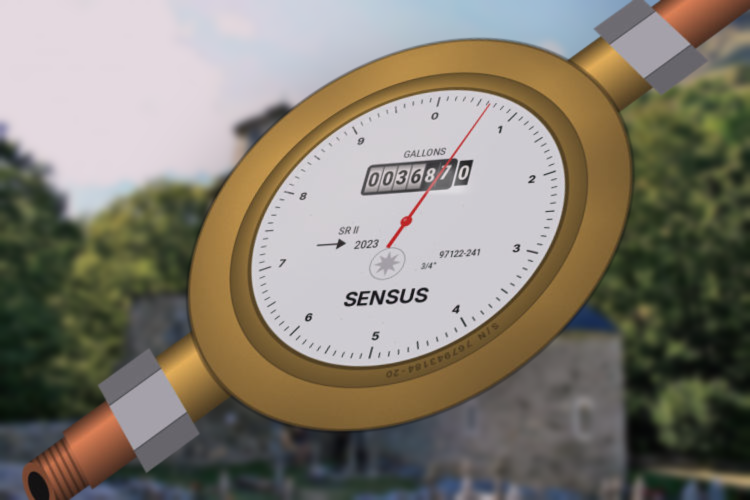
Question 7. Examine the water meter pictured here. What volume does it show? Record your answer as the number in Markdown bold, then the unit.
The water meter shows **36870.6** gal
